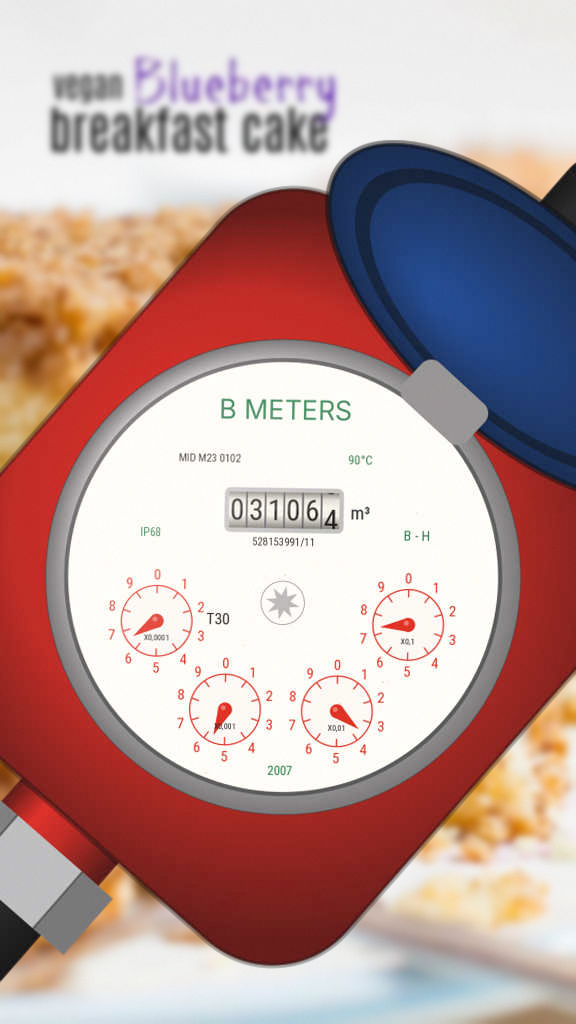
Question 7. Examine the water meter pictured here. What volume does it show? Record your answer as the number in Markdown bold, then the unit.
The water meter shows **31063.7356** m³
